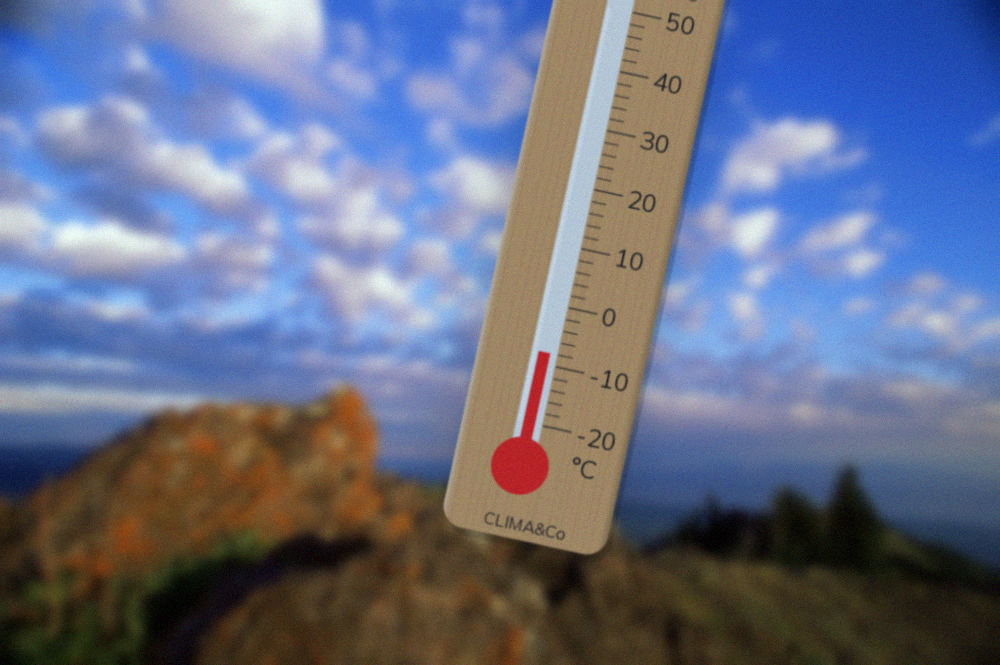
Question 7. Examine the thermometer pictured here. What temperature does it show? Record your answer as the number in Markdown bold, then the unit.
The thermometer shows **-8** °C
